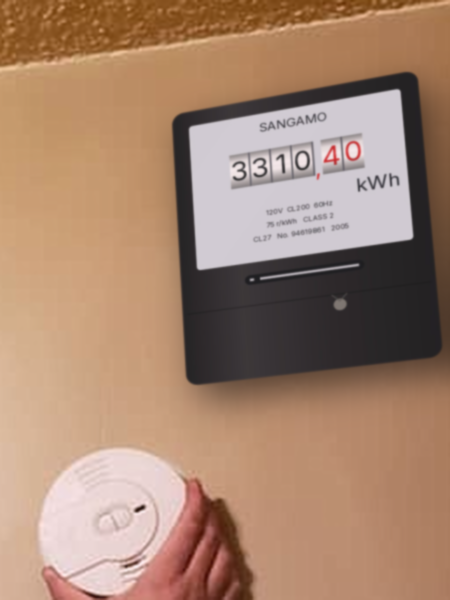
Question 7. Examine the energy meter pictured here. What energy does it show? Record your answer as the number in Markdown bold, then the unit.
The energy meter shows **3310.40** kWh
